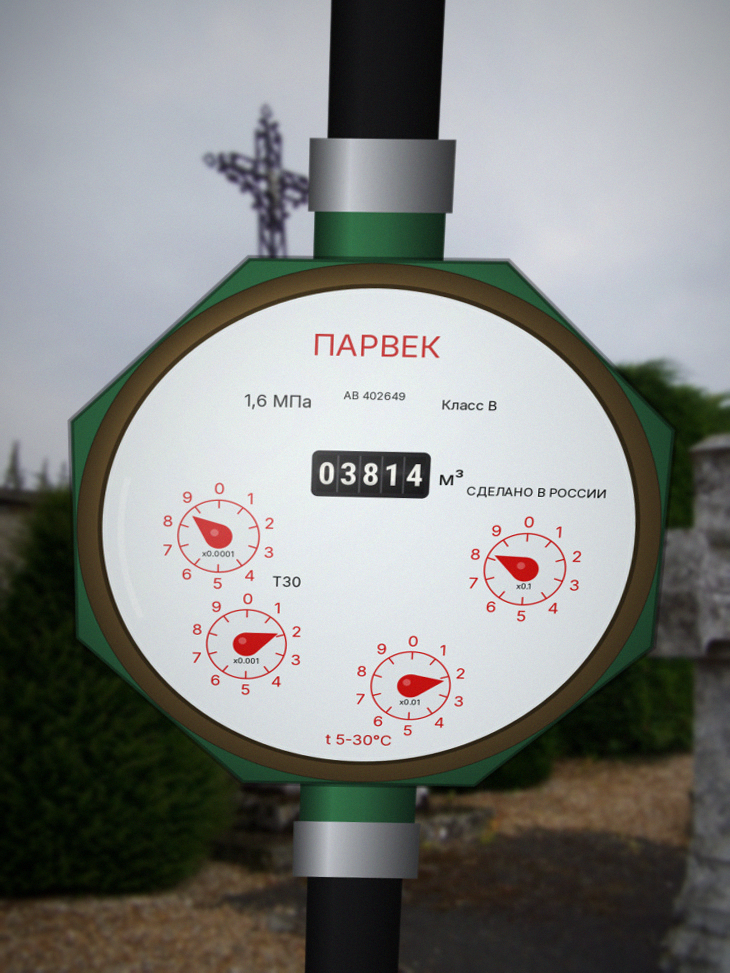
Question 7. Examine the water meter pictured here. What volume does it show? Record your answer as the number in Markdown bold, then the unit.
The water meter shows **3814.8218** m³
